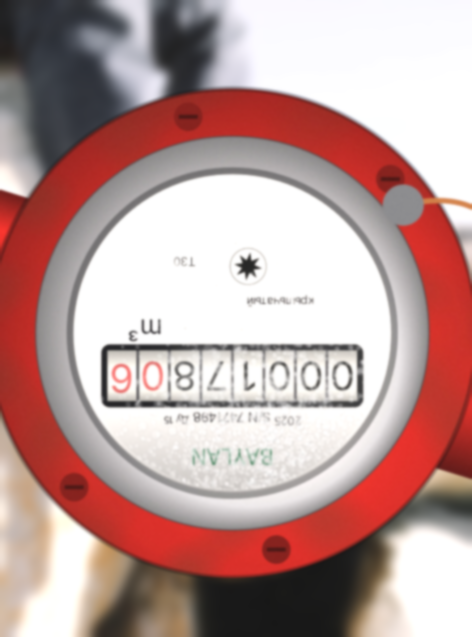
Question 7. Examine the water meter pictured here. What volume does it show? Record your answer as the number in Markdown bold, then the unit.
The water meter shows **178.06** m³
